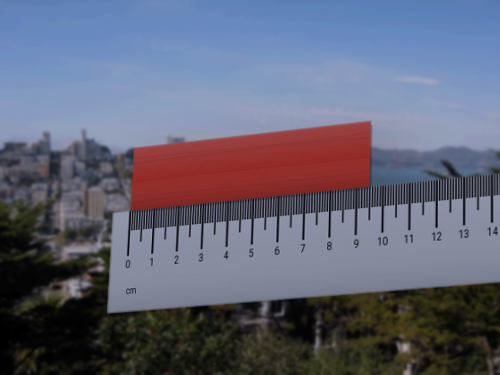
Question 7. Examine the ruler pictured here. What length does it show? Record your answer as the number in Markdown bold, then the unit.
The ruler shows **9.5** cm
